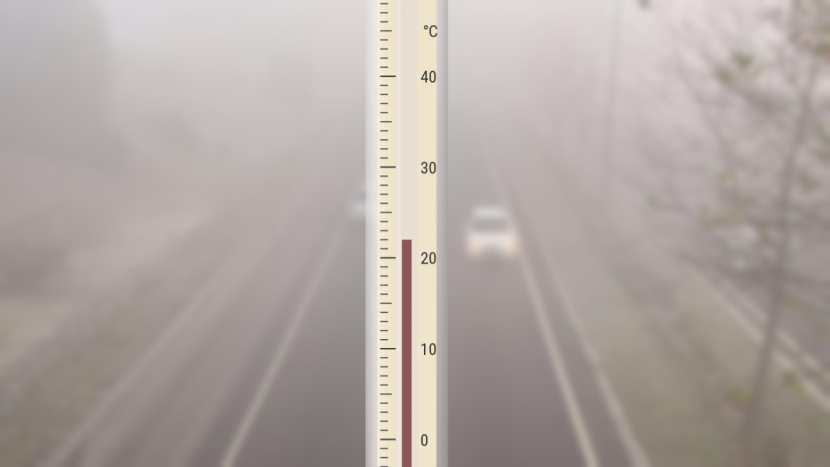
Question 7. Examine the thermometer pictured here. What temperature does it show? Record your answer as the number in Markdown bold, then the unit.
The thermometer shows **22** °C
